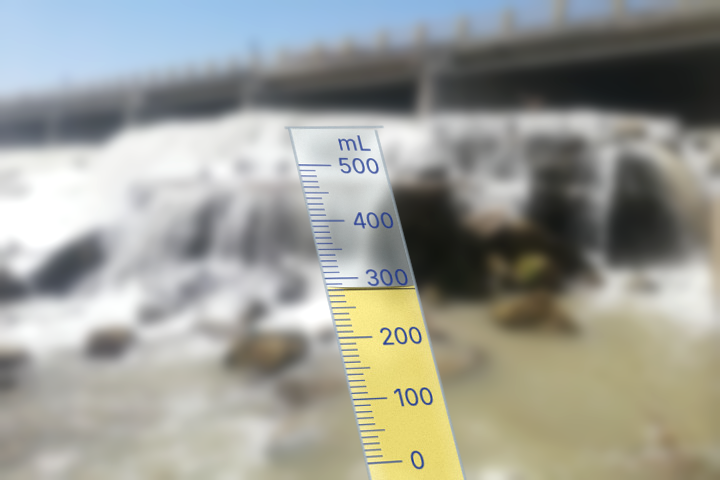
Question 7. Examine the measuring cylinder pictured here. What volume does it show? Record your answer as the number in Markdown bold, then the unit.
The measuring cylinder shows **280** mL
